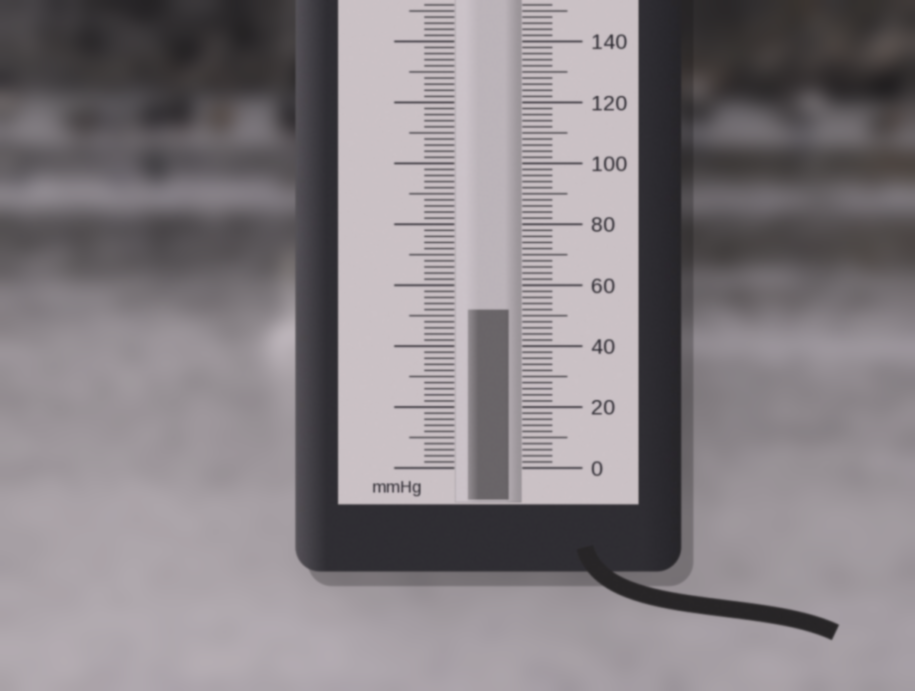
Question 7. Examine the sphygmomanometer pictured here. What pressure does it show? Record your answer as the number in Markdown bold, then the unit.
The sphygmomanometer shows **52** mmHg
